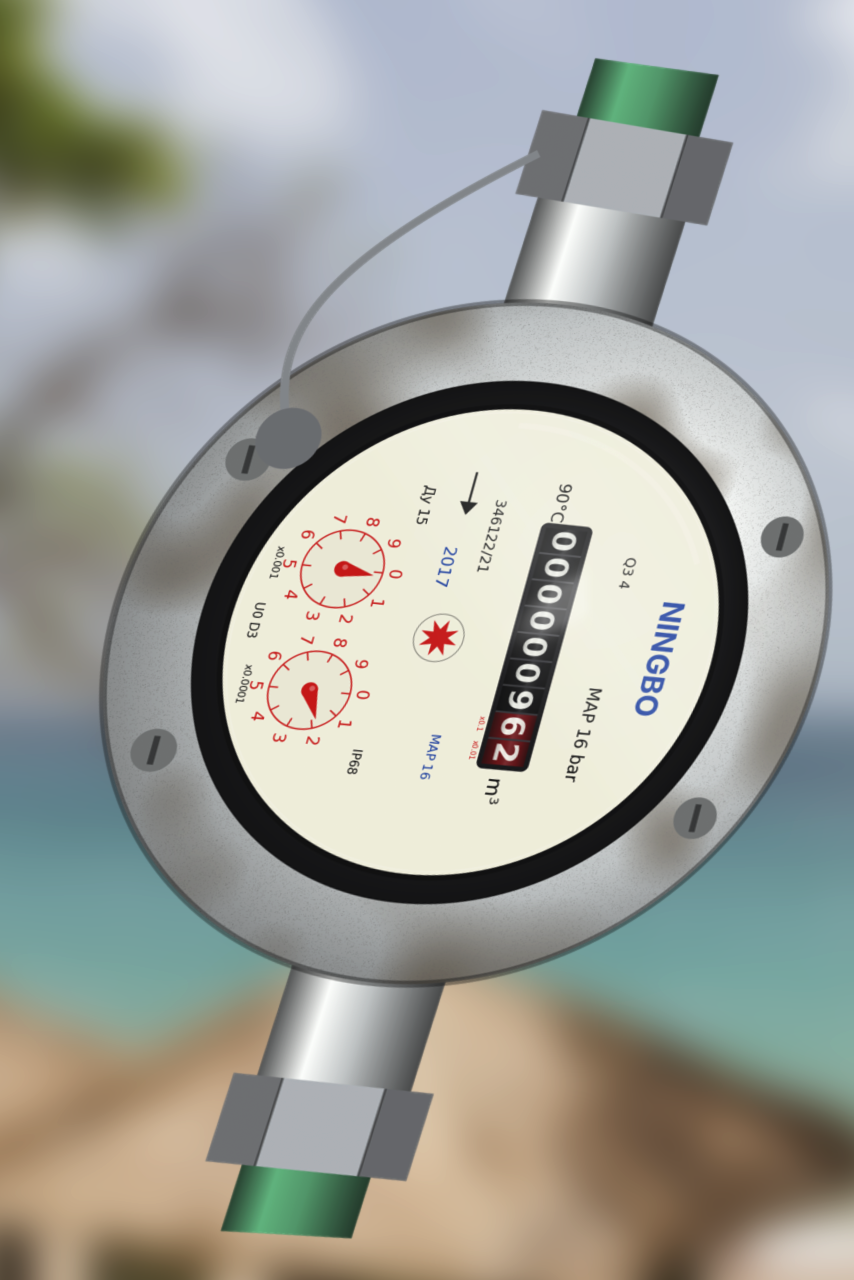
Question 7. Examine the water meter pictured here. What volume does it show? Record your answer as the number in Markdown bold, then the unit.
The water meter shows **9.6201** m³
